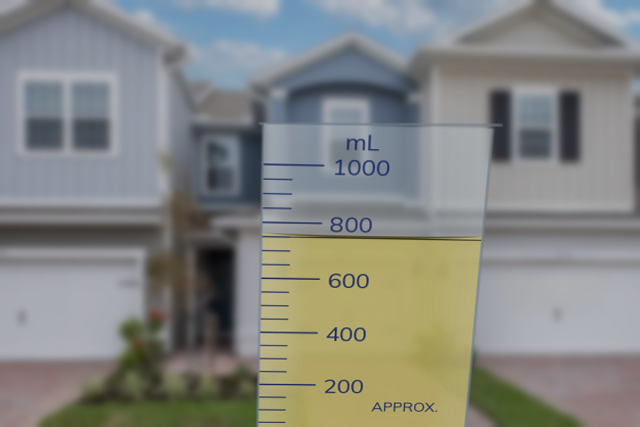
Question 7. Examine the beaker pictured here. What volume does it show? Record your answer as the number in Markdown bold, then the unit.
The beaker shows **750** mL
